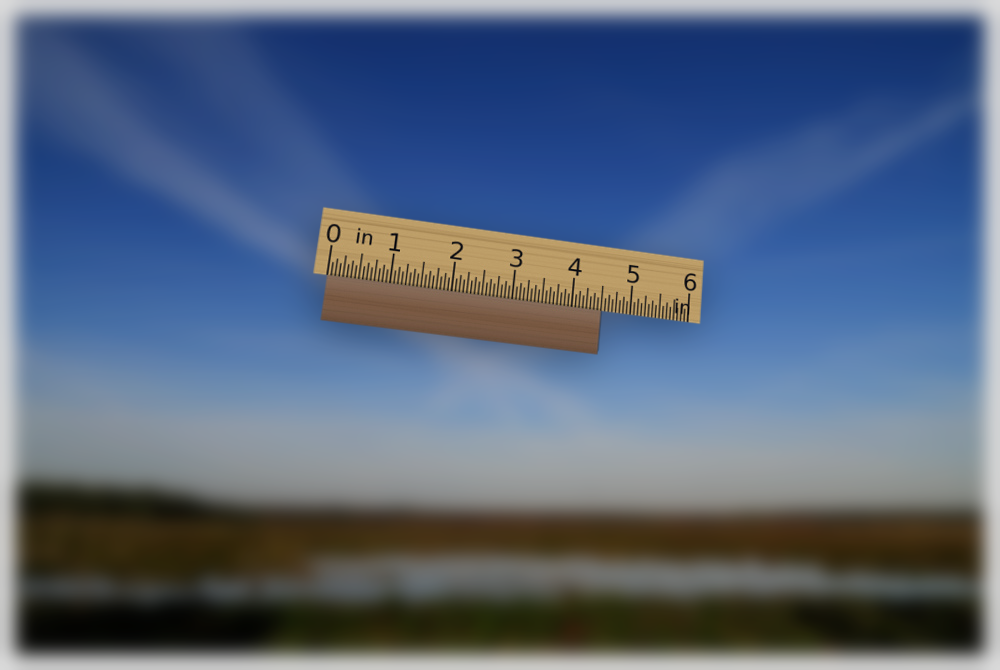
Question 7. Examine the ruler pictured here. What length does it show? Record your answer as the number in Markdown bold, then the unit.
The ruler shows **4.5** in
